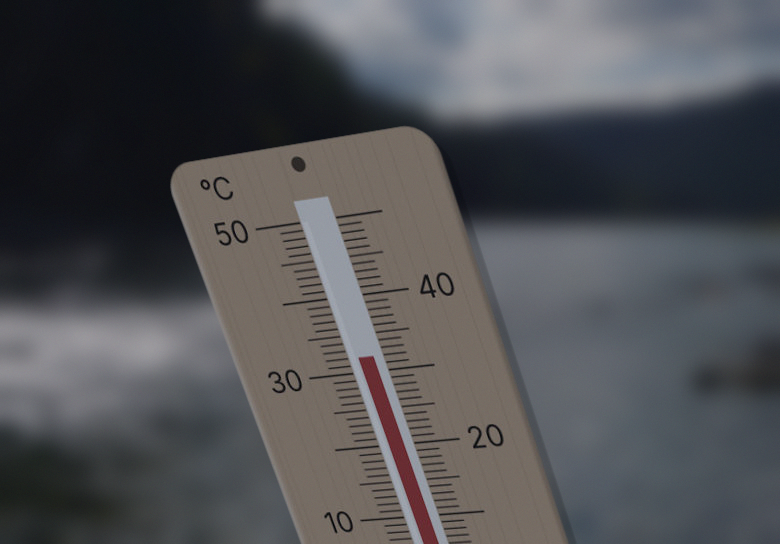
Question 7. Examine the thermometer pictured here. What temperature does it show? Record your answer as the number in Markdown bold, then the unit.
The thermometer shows **32** °C
